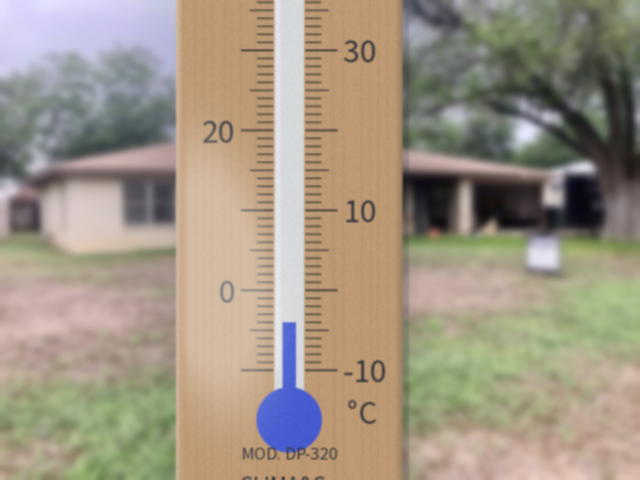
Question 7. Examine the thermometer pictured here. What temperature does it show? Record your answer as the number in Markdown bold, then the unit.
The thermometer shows **-4** °C
